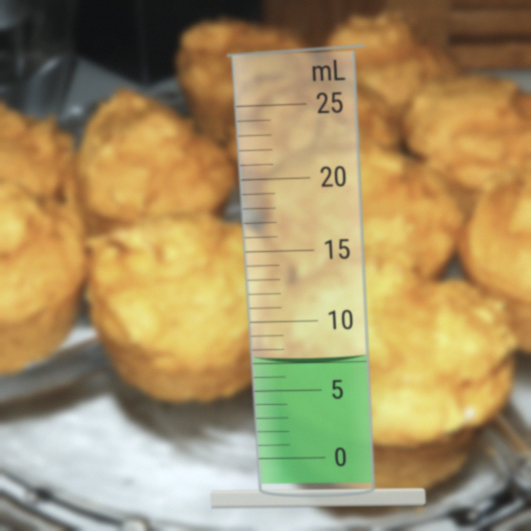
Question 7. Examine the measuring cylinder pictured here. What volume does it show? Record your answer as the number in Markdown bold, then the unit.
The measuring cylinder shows **7** mL
